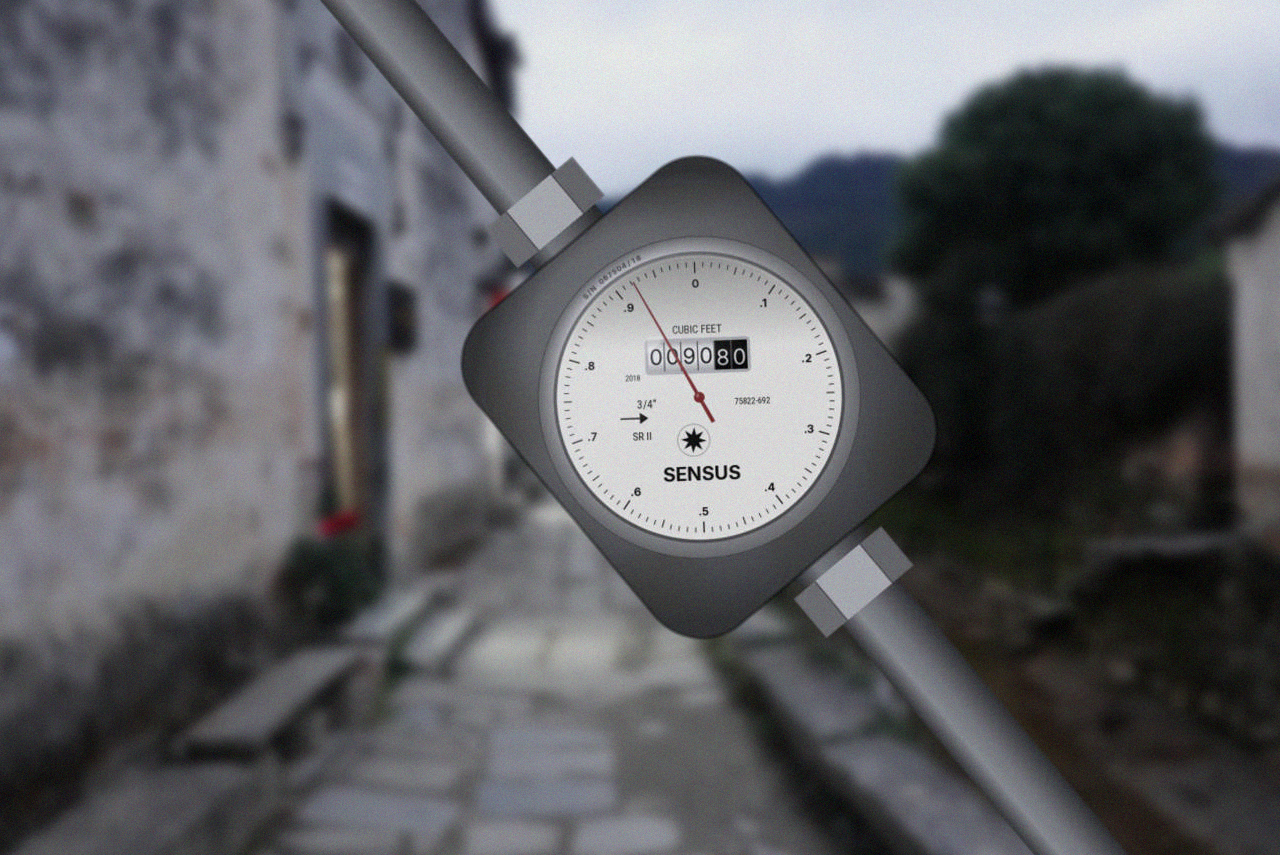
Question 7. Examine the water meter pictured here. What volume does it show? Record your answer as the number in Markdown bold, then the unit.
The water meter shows **9079.92** ft³
